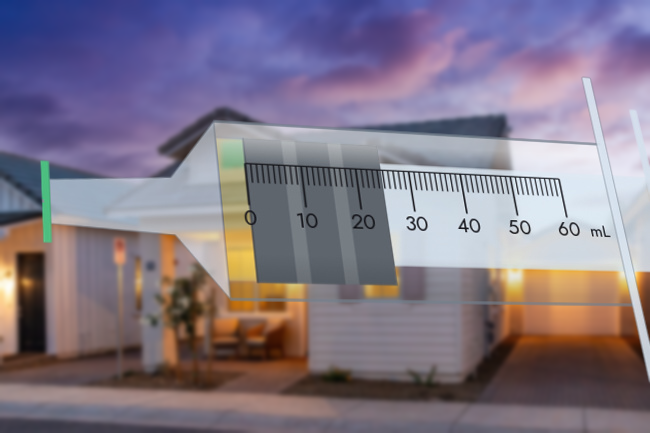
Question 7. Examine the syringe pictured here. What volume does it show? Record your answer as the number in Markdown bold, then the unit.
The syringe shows **0** mL
